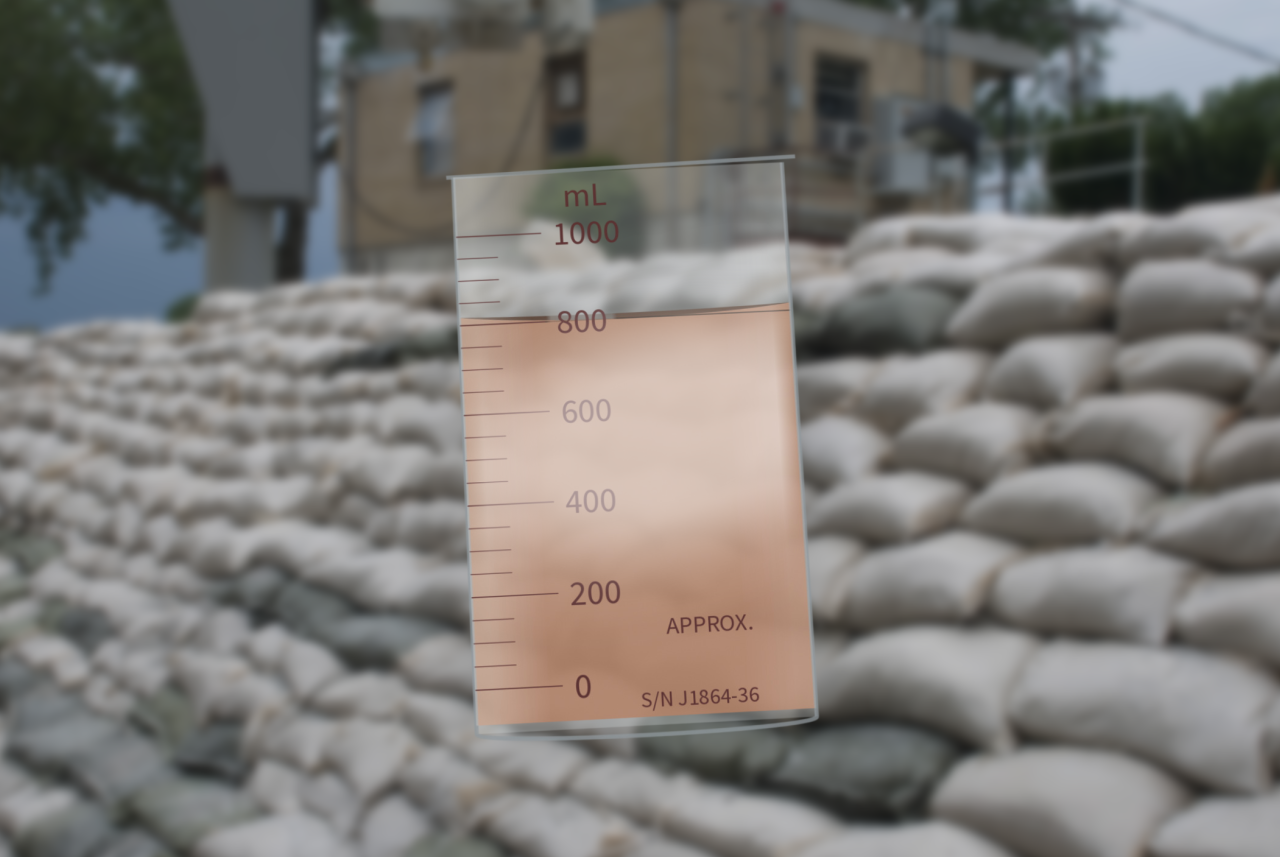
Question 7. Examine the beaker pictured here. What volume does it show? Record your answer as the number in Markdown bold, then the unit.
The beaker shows **800** mL
